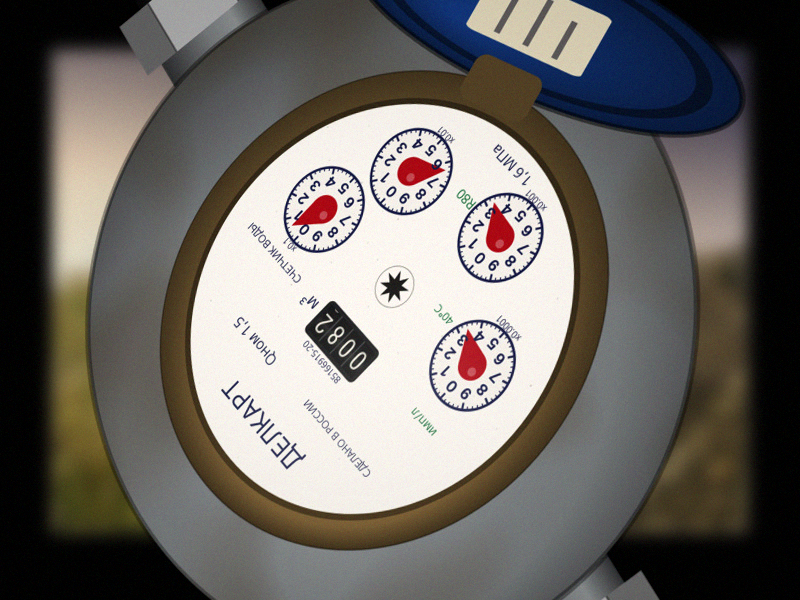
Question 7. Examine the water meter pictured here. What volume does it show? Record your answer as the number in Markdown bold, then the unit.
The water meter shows **82.0633** m³
